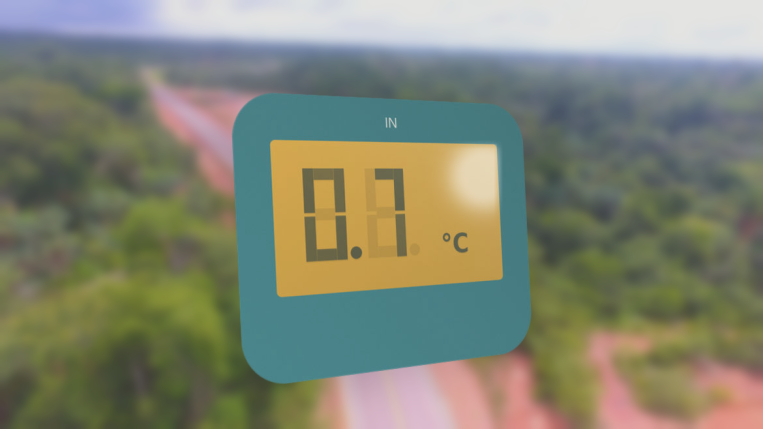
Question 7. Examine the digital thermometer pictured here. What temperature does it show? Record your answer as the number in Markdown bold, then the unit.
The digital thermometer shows **0.7** °C
